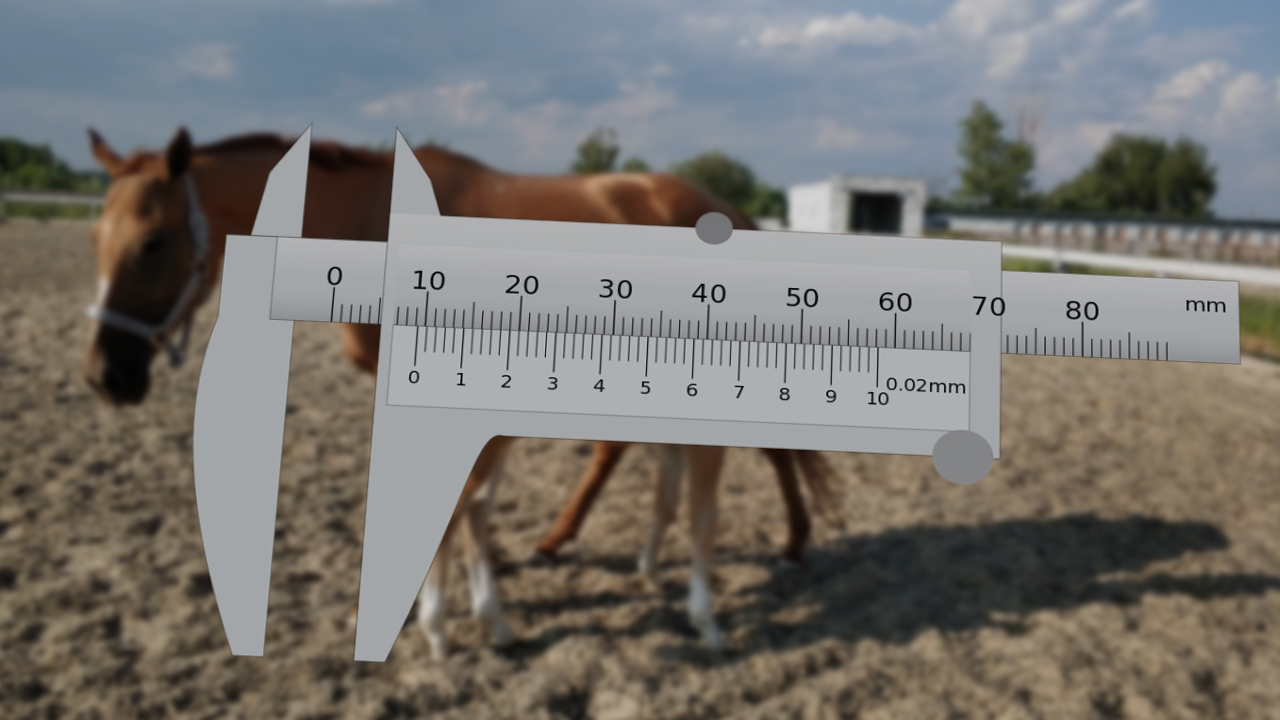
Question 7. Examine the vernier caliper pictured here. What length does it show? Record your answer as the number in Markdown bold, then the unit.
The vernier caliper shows **9.2** mm
